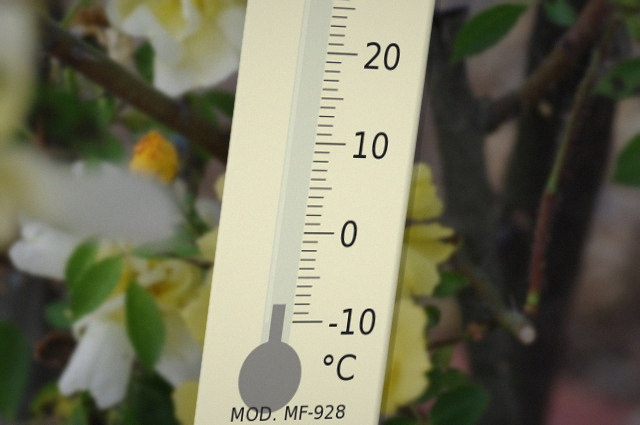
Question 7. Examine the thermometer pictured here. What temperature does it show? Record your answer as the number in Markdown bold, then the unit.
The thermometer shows **-8** °C
